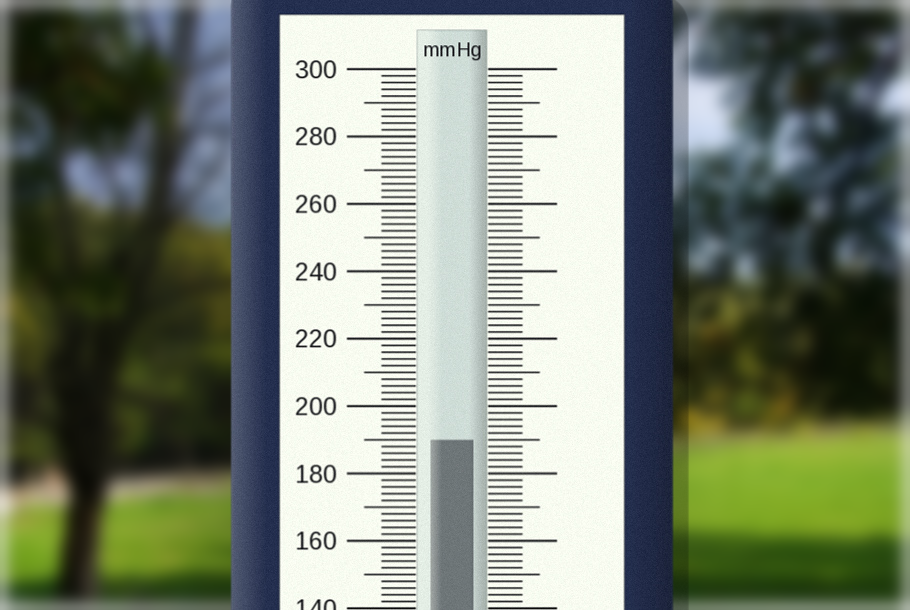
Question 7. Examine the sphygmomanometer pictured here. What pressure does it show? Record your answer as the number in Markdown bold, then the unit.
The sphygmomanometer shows **190** mmHg
